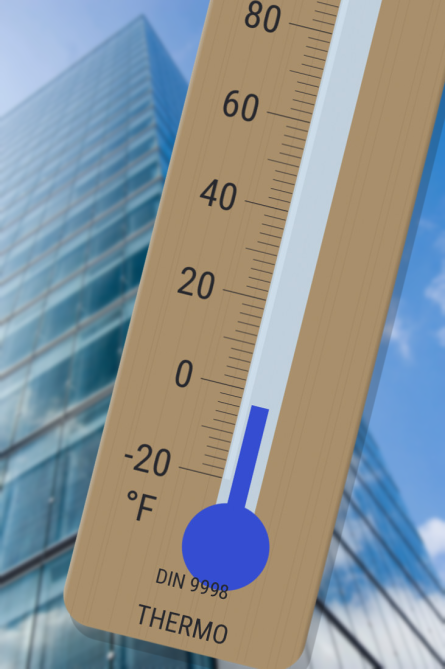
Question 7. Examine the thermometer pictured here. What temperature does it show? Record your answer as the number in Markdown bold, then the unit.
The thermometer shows **-3** °F
